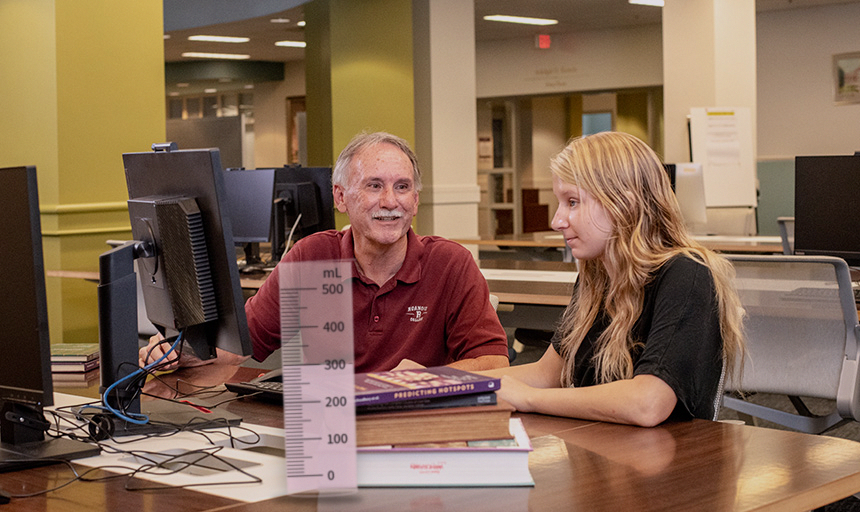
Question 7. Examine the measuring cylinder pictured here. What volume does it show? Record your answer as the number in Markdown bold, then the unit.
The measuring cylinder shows **300** mL
